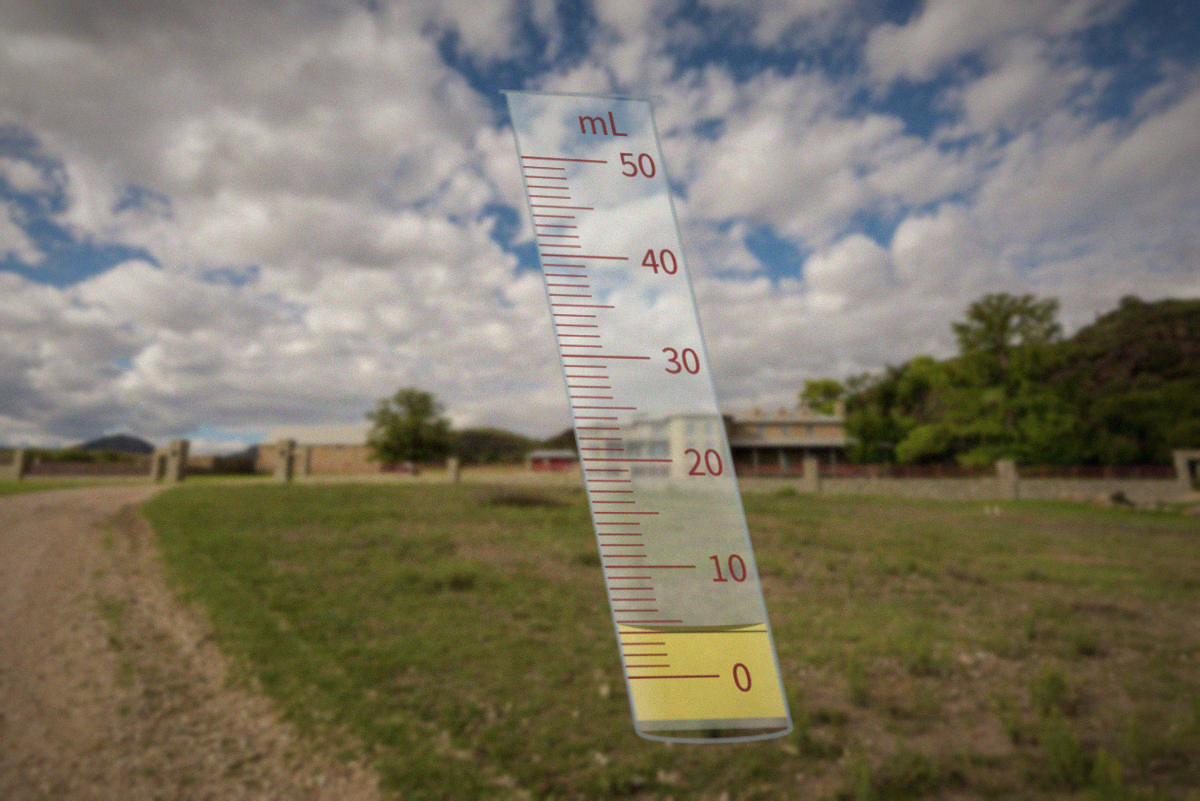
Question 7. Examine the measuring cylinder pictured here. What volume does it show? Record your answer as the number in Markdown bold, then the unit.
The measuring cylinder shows **4** mL
